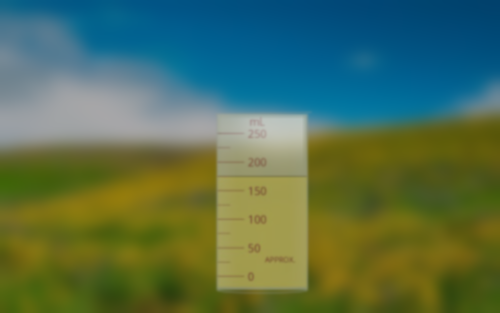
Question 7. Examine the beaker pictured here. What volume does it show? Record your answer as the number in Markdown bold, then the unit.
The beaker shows **175** mL
